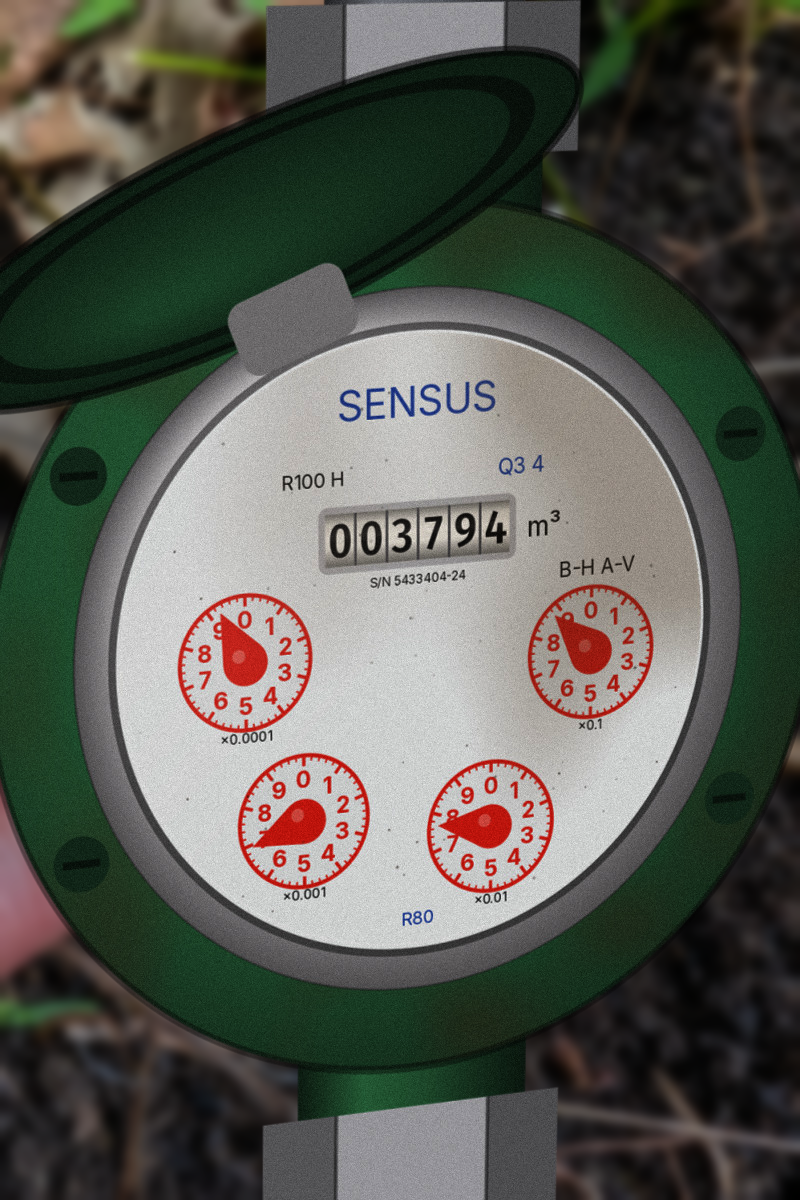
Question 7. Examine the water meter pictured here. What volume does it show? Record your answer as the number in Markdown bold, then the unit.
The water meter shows **3794.8769** m³
